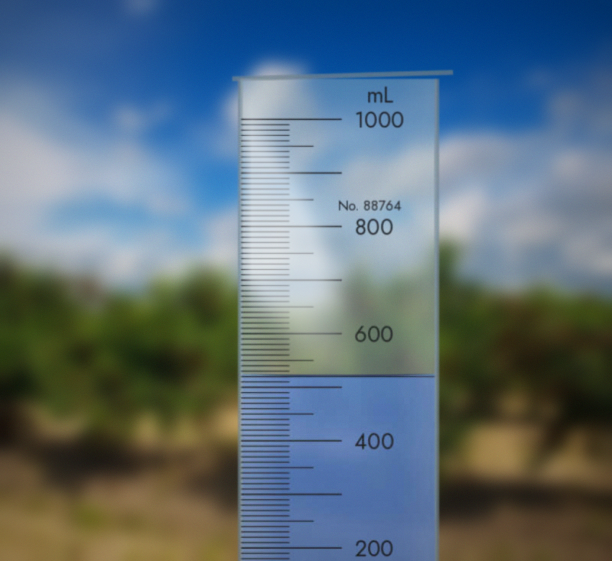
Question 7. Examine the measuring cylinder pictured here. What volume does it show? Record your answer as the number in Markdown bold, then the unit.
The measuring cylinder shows **520** mL
